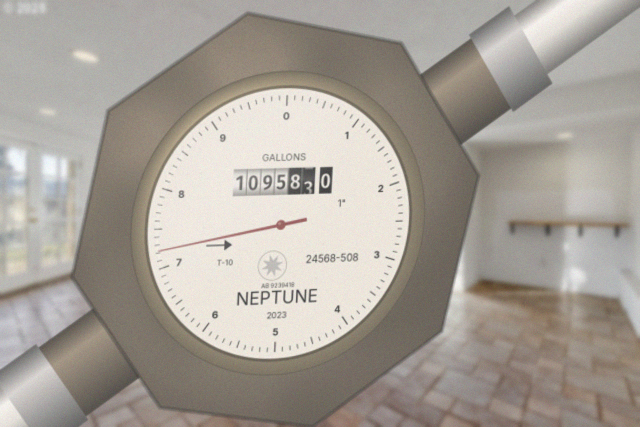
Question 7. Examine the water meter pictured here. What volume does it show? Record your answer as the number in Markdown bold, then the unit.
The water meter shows **1095827.2** gal
